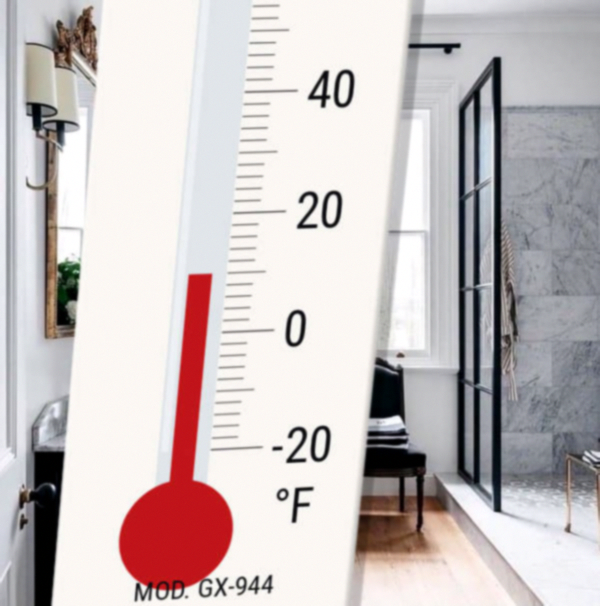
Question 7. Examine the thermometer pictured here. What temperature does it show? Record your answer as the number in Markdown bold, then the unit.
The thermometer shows **10** °F
